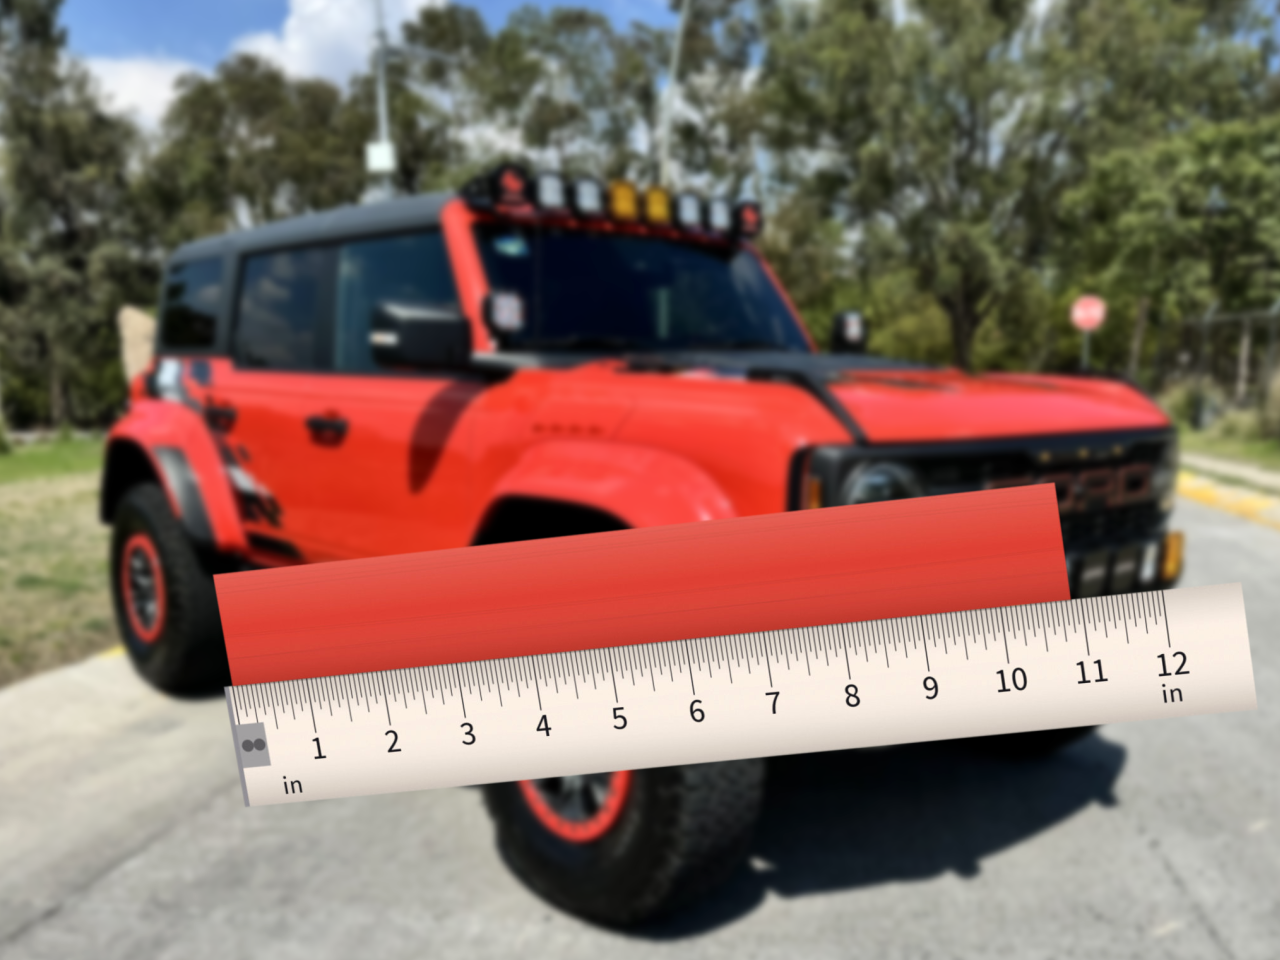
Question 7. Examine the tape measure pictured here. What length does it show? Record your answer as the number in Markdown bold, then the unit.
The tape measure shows **10.875** in
